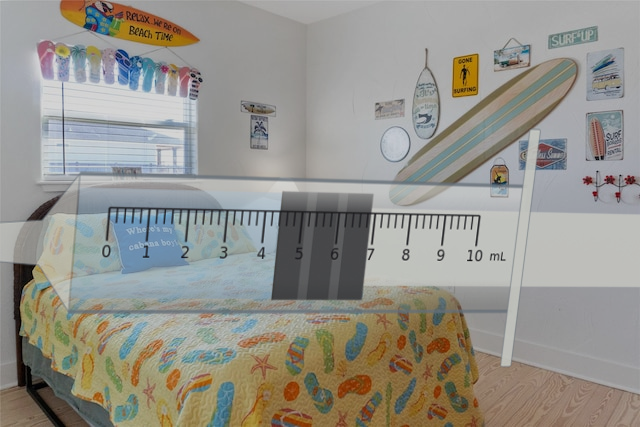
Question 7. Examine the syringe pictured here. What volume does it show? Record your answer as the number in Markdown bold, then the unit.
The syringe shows **4.4** mL
